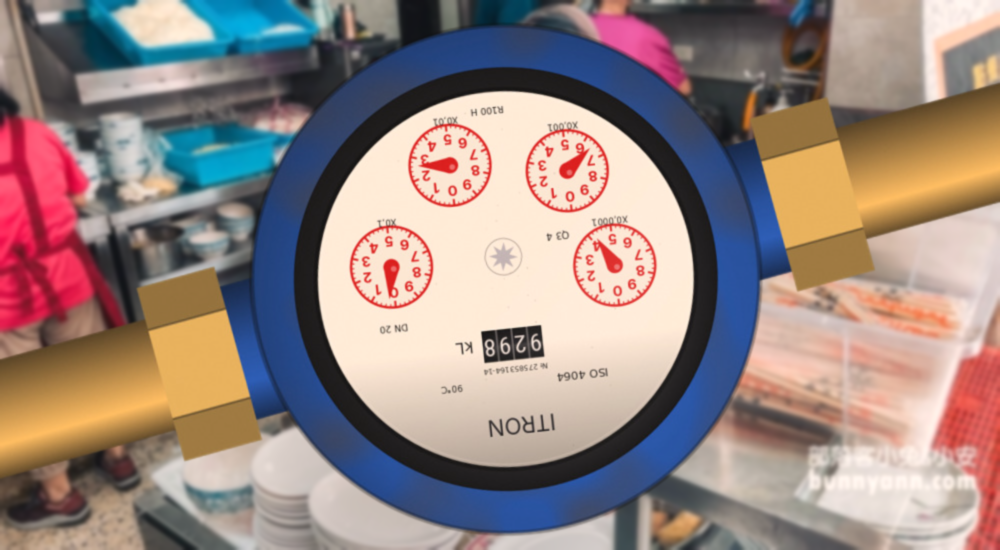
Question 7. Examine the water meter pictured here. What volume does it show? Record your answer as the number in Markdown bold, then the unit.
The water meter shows **9298.0264** kL
